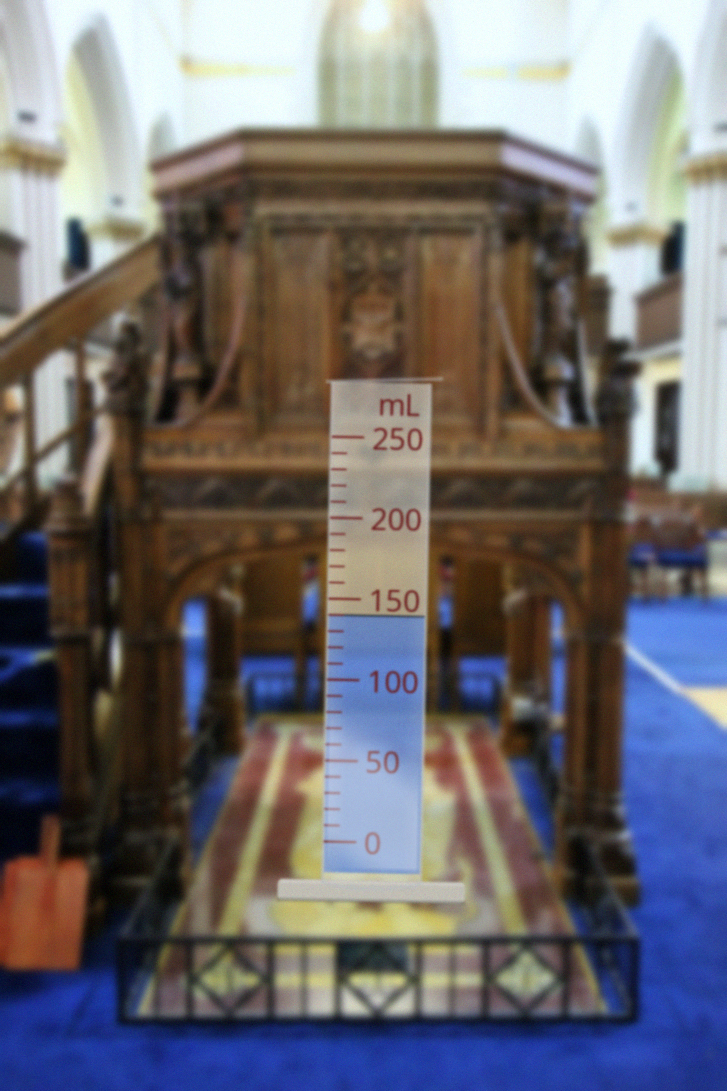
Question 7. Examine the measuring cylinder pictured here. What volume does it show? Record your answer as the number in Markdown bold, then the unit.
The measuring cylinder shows **140** mL
